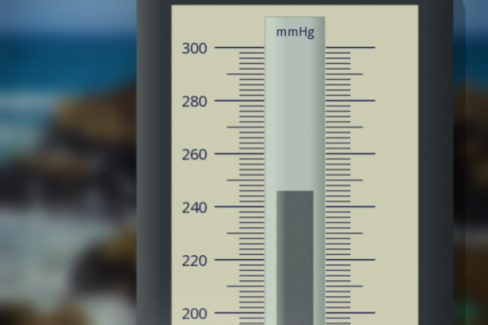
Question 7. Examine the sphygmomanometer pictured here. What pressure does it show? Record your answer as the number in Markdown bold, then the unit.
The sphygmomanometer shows **246** mmHg
